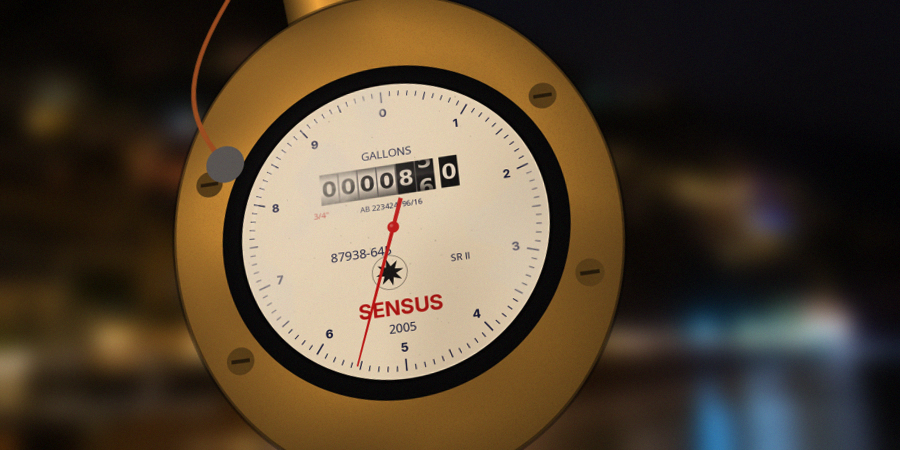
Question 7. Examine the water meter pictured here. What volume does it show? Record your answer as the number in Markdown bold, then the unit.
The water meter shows **855.5** gal
